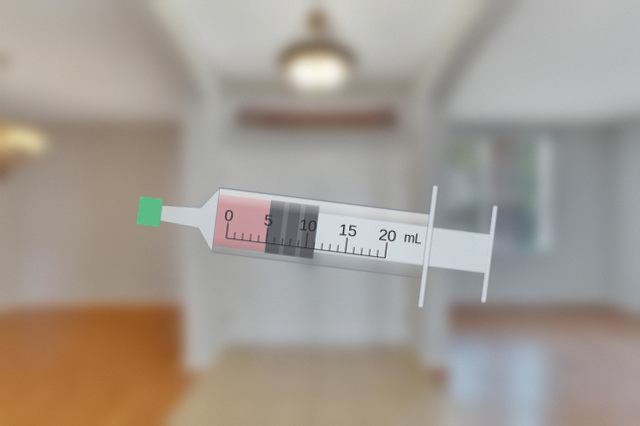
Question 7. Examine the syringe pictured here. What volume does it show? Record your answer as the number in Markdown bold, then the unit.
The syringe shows **5** mL
